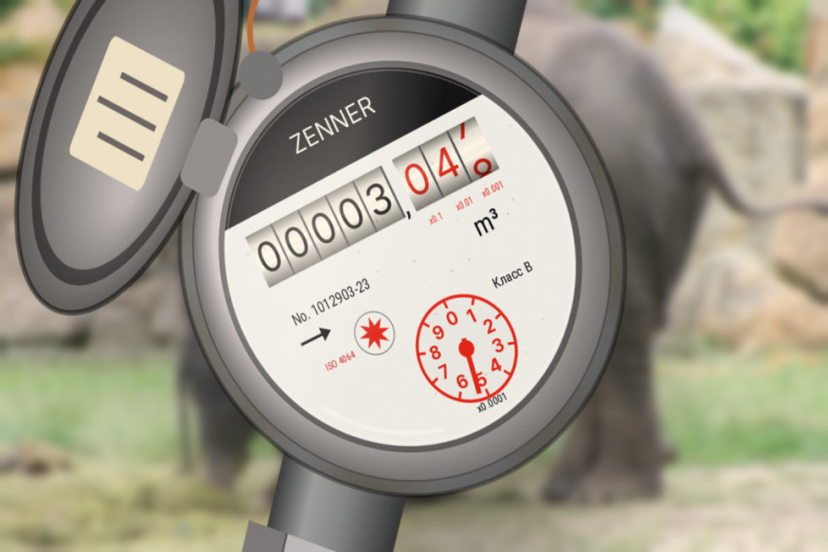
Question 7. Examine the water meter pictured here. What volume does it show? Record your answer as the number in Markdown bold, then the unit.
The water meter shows **3.0475** m³
